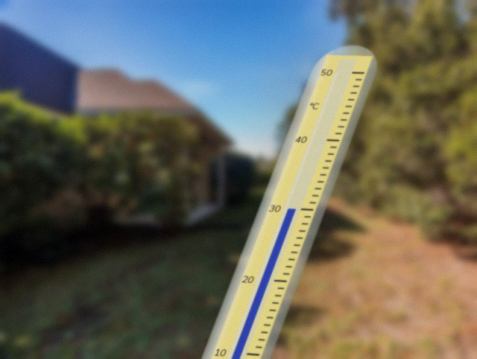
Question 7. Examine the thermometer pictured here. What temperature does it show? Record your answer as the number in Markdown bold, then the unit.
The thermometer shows **30** °C
